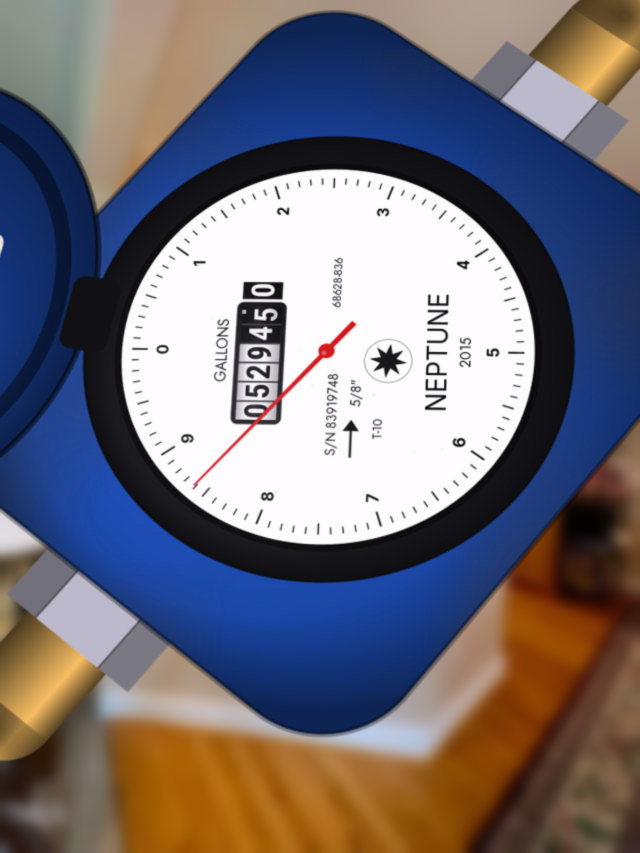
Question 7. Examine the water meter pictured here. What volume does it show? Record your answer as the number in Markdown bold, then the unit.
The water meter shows **529448.6** gal
